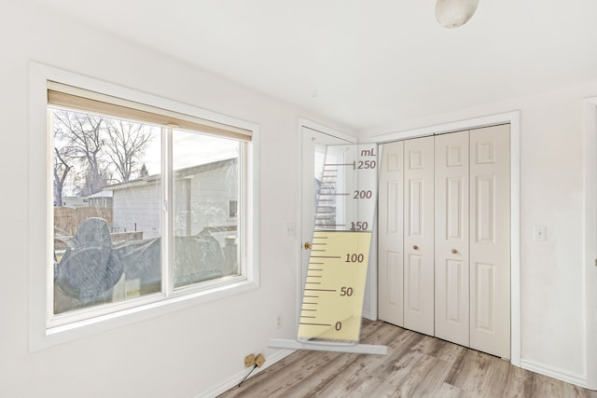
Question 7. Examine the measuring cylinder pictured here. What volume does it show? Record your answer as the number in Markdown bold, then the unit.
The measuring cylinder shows **140** mL
